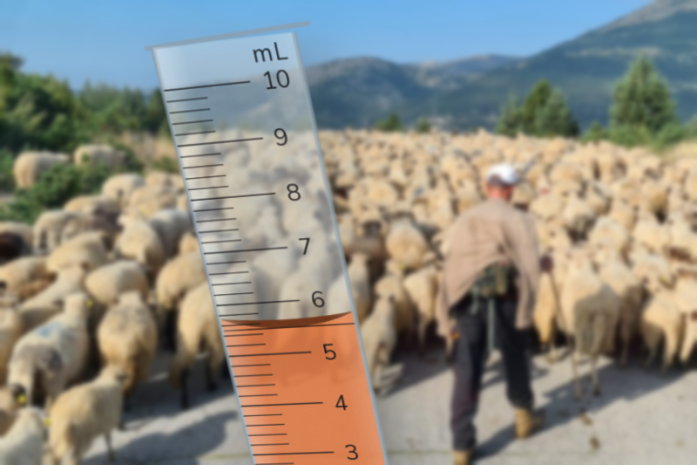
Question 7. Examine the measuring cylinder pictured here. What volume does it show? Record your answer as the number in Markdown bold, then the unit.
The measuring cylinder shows **5.5** mL
